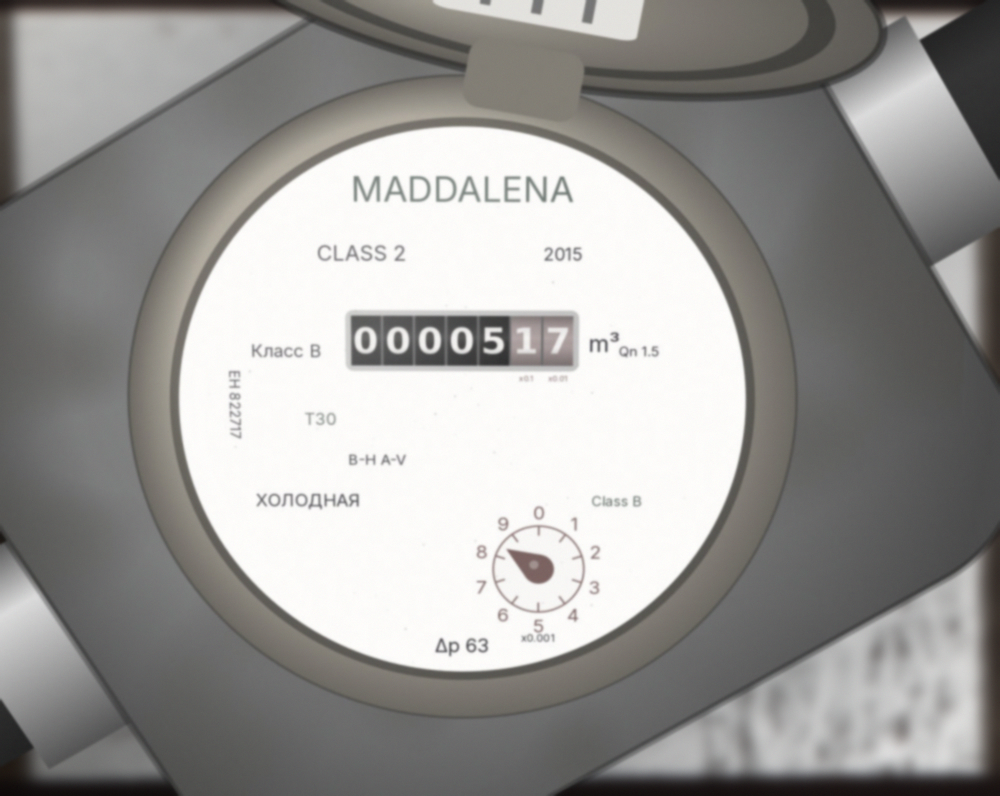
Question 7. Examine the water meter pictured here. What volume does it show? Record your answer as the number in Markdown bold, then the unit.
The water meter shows **5.178** m³
